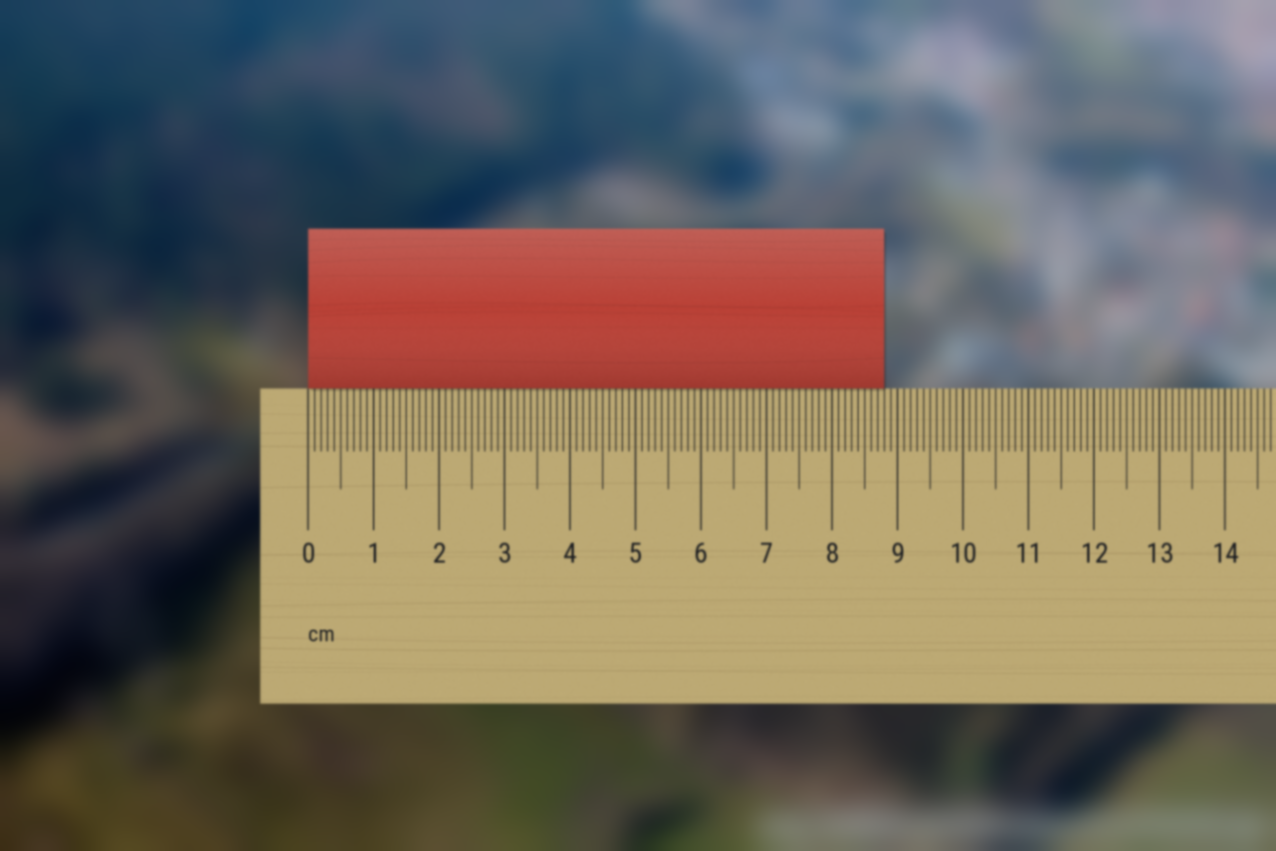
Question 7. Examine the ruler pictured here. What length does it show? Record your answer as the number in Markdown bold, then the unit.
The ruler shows **8.8** cm
